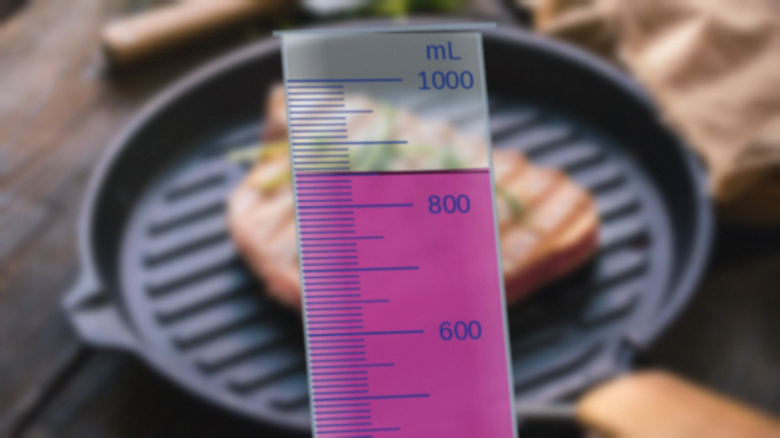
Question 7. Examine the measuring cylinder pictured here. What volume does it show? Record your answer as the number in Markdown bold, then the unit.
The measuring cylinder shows **850** mL
